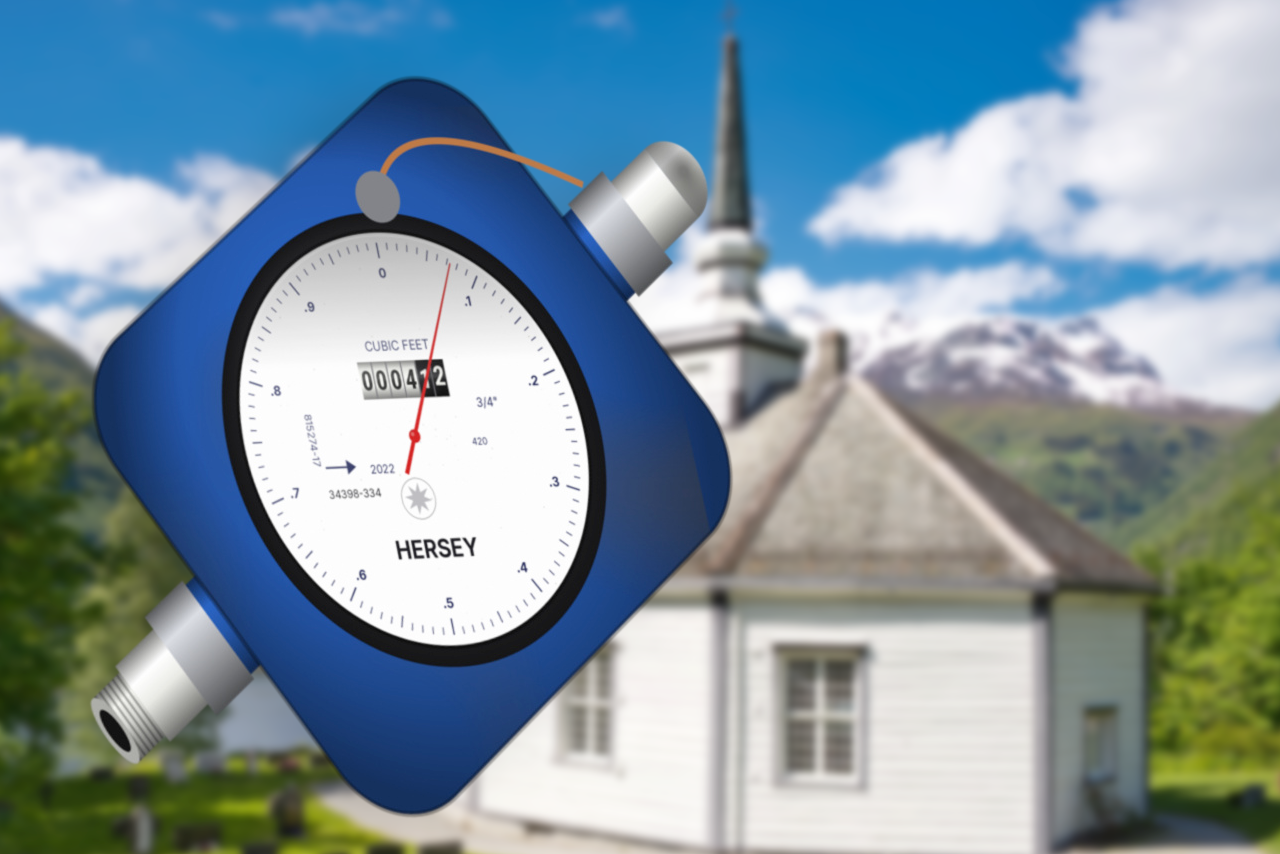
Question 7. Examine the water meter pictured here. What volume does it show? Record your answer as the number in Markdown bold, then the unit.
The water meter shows **412.07** ft³
